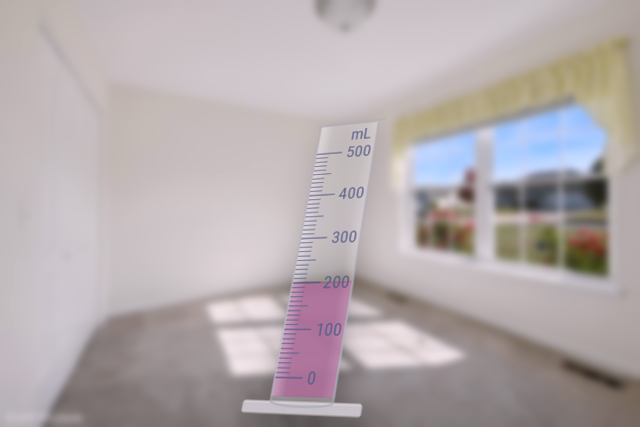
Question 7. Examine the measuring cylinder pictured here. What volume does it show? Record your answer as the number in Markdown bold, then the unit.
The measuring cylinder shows **200** mL
